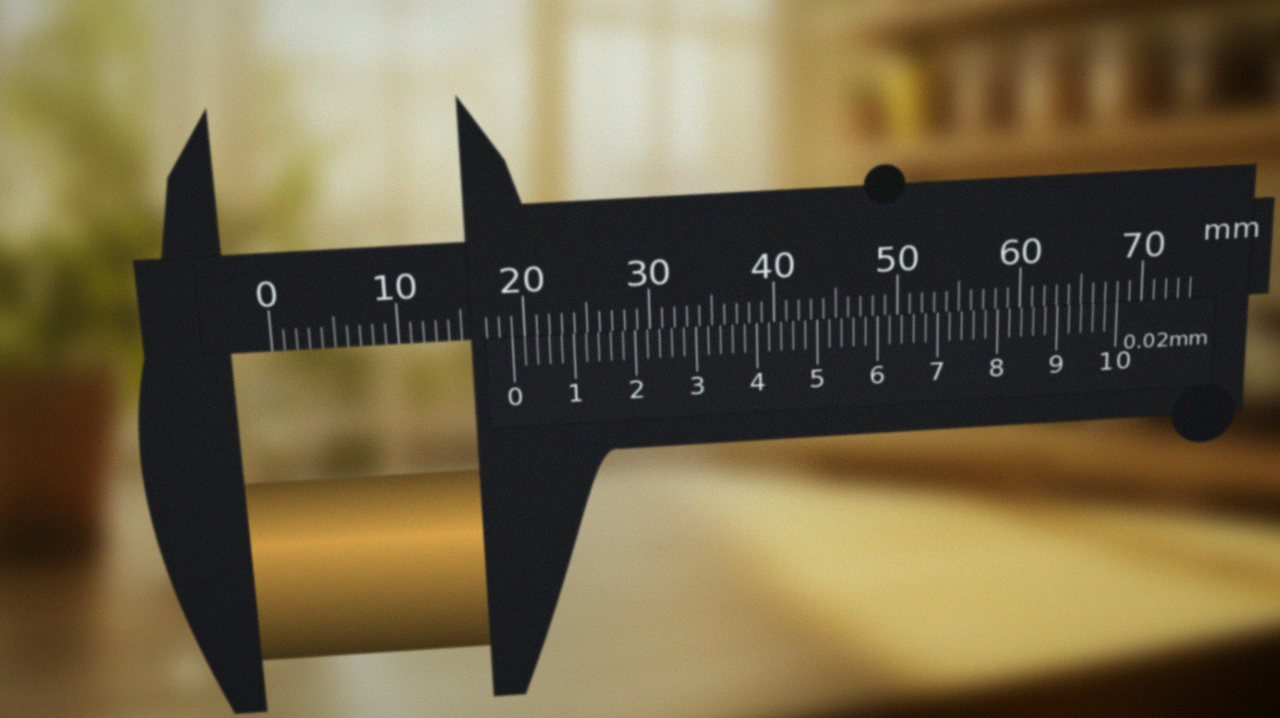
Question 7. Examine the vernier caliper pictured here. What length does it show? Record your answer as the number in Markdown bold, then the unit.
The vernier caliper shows **19.0** mm
